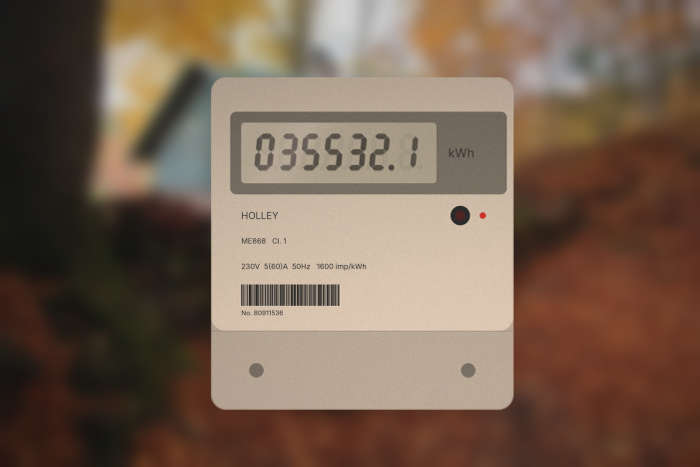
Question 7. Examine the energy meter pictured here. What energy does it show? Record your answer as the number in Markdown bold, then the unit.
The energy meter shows **35532.1** kWh
